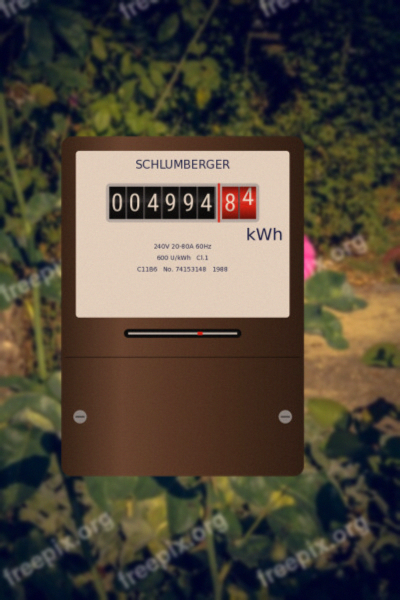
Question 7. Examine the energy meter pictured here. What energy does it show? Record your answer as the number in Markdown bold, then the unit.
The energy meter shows **4994.84** kWh
